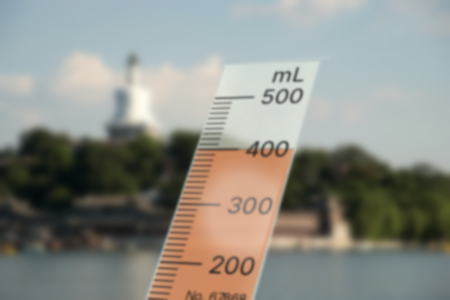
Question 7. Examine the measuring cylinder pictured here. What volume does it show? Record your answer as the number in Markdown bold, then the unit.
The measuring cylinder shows **400** mL
